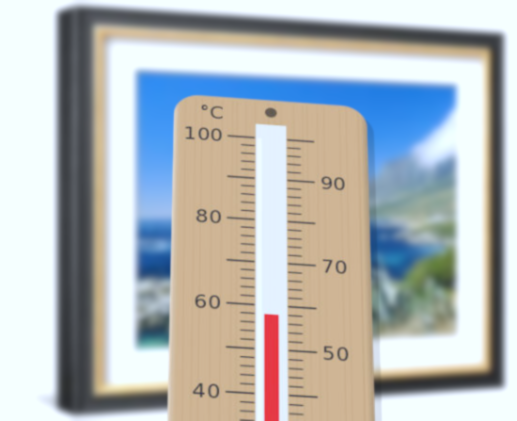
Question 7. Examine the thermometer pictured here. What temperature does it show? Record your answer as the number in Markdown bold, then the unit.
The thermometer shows **58** °C
